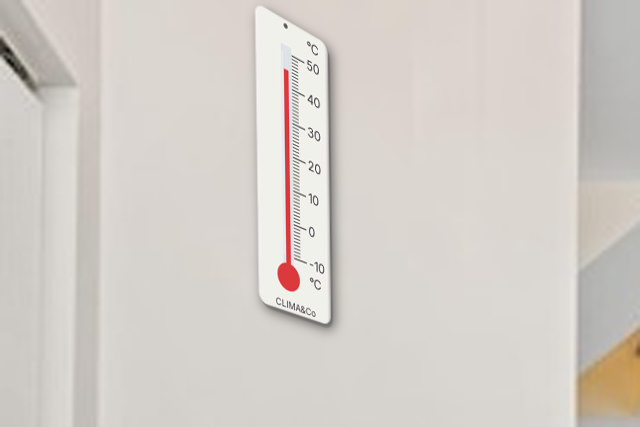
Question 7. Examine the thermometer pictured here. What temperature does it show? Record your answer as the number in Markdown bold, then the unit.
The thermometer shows **45** °C
